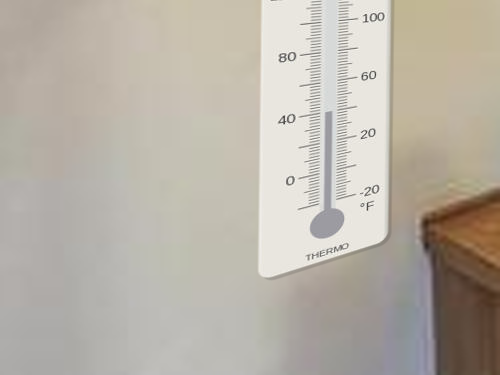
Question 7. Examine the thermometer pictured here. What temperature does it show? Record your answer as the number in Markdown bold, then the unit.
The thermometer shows **40** °F
